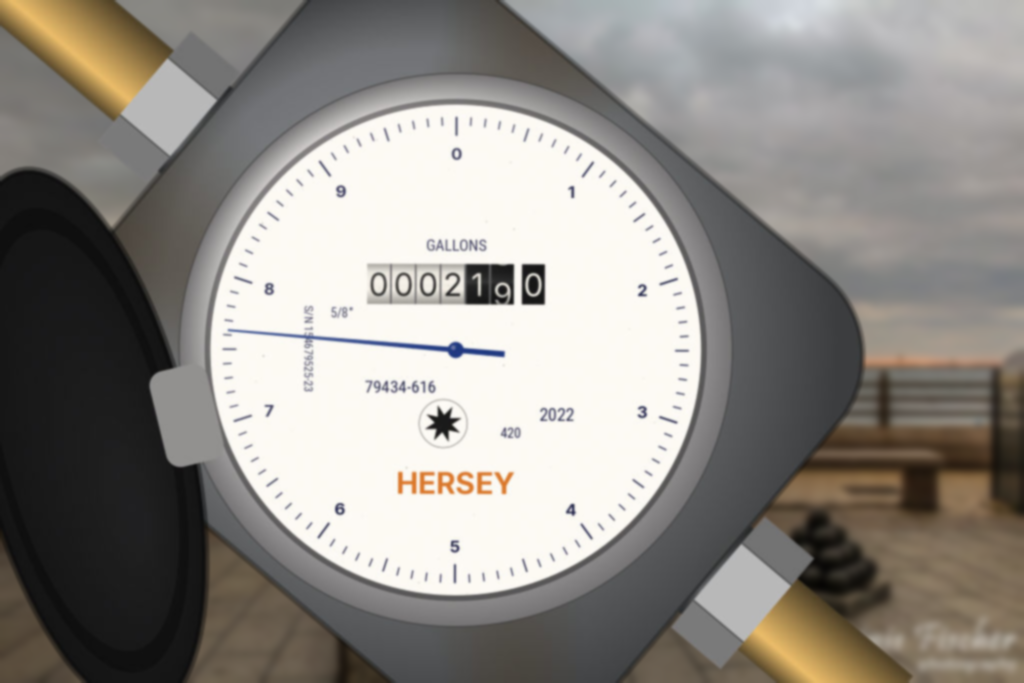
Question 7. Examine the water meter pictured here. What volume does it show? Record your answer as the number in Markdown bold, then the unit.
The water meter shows **2187.6** gal
